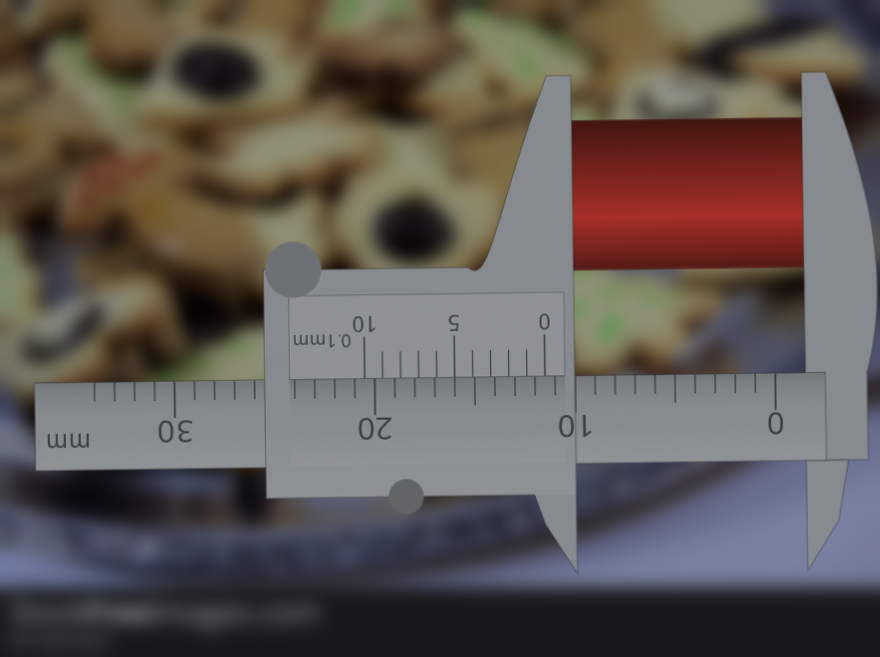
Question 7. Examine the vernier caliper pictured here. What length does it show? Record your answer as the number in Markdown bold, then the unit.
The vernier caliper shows **11.5** mm
